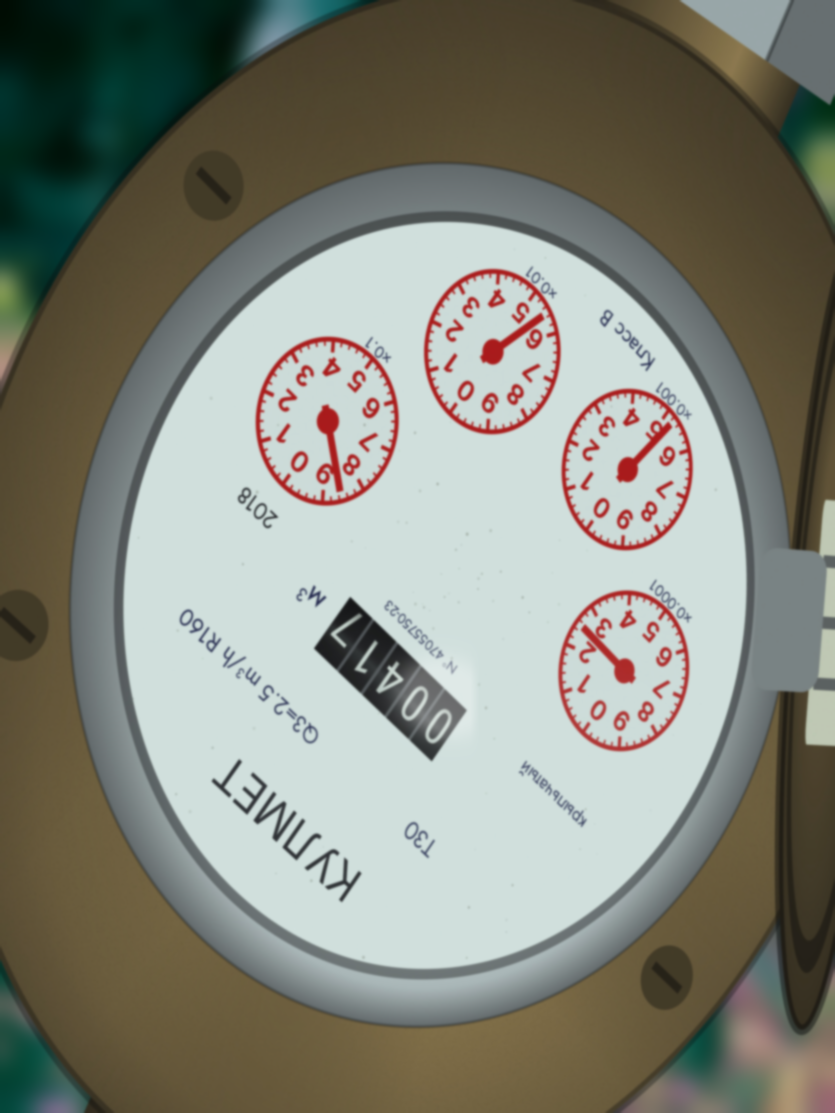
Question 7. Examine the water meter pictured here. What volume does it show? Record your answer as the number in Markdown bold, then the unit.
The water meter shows **416.8552** m³
